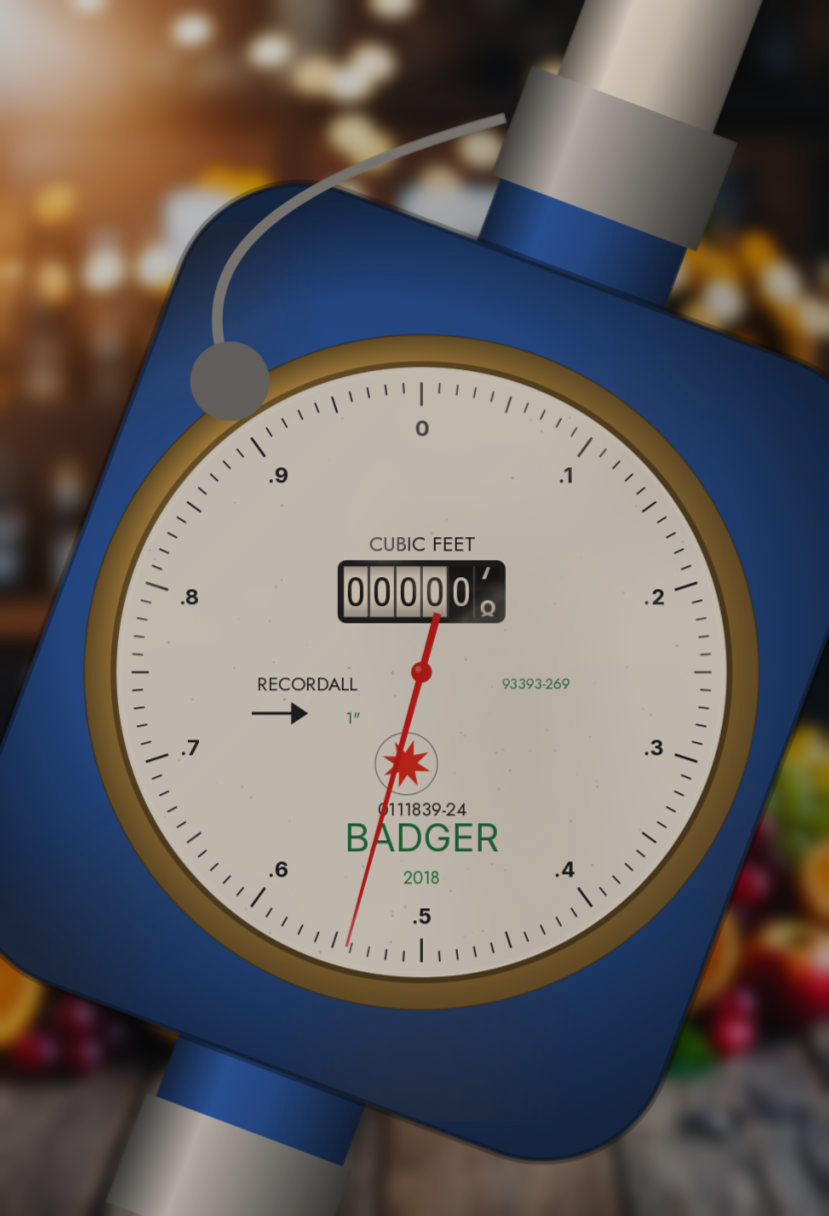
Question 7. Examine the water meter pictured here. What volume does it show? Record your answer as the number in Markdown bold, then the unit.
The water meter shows **7.54** ft³
